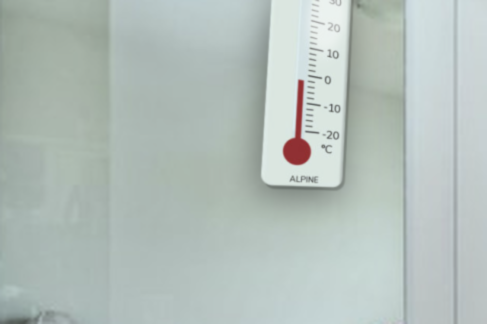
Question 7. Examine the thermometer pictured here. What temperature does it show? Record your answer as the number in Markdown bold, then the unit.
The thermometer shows **-2** °C
